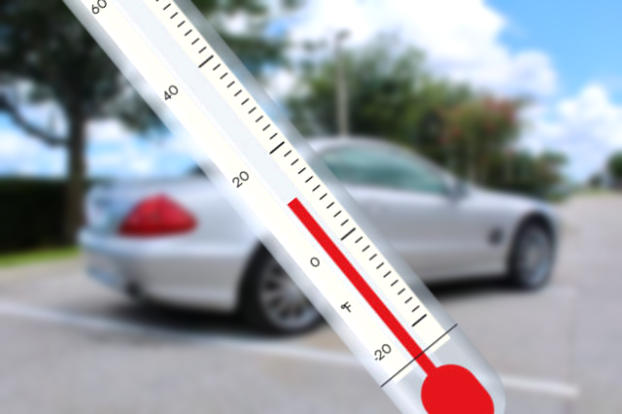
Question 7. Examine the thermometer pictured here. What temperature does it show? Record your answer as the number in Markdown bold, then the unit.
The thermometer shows **11** °F
